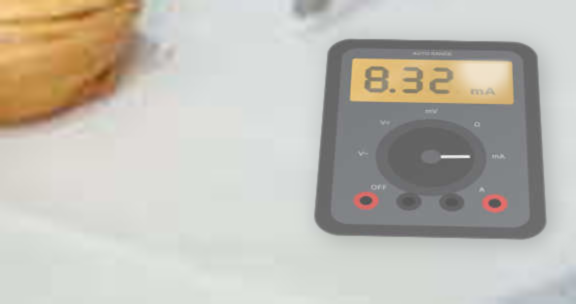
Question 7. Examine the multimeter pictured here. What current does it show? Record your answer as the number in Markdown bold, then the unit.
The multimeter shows **8.32** mA
